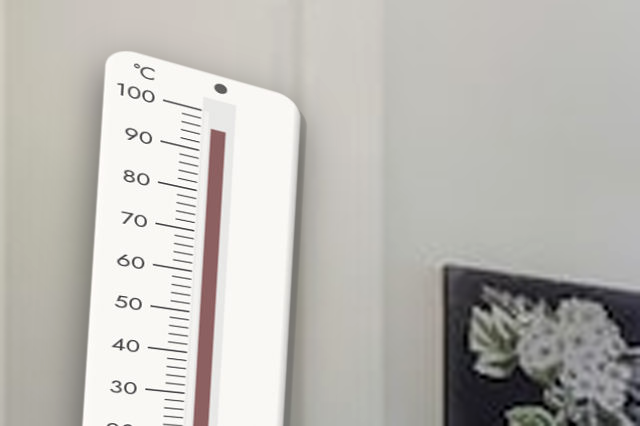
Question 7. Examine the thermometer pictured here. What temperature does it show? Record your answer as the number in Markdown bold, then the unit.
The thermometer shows **96** °C
